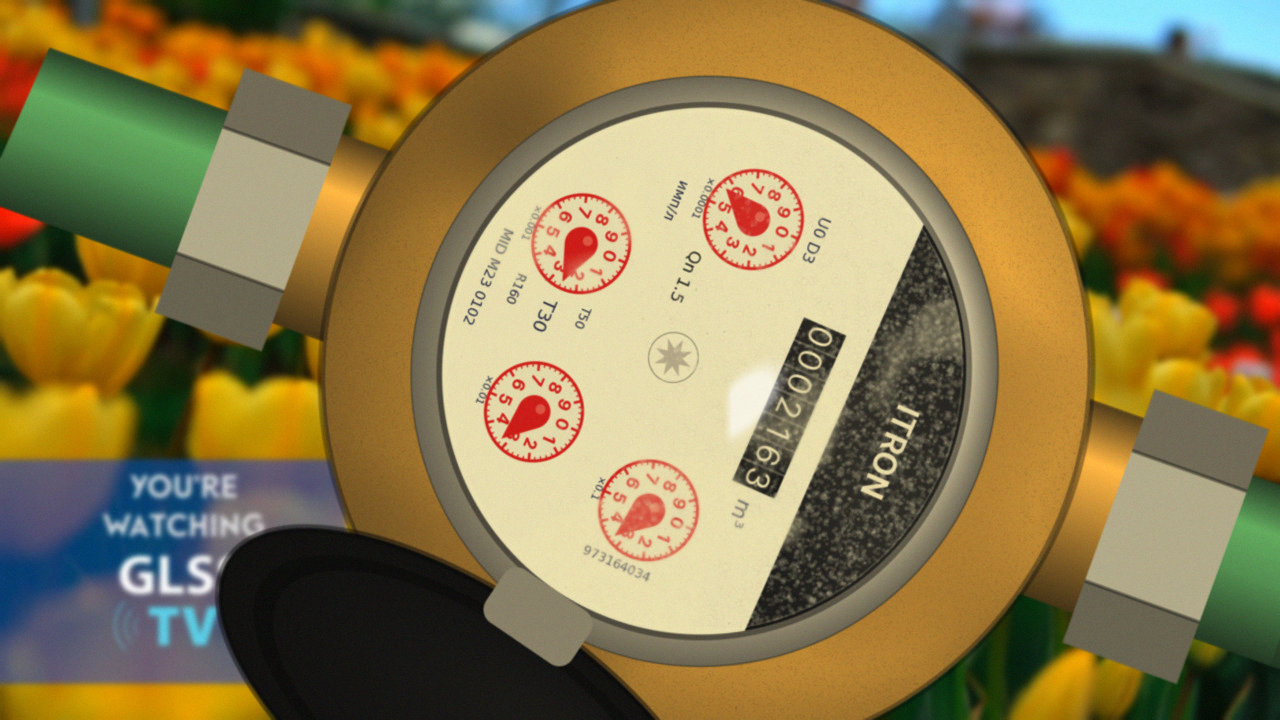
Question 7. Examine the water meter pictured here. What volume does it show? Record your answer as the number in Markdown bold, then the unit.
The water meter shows **2163.3325** m³
